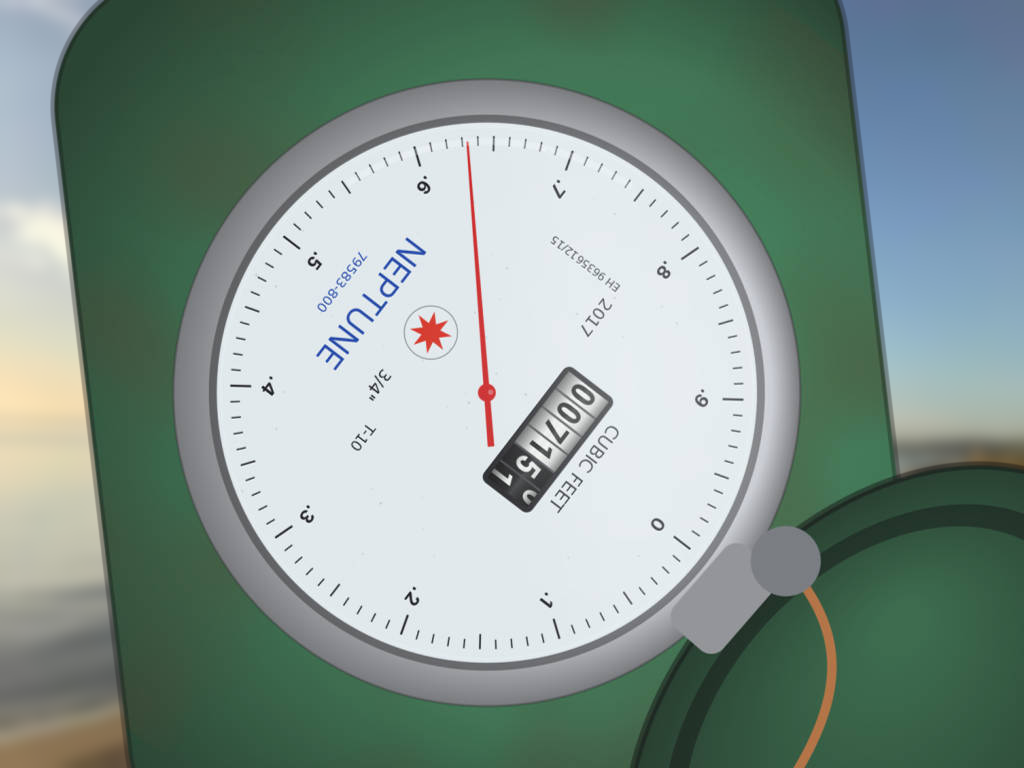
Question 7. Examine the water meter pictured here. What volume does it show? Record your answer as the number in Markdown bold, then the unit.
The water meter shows **7150.63** ft³
